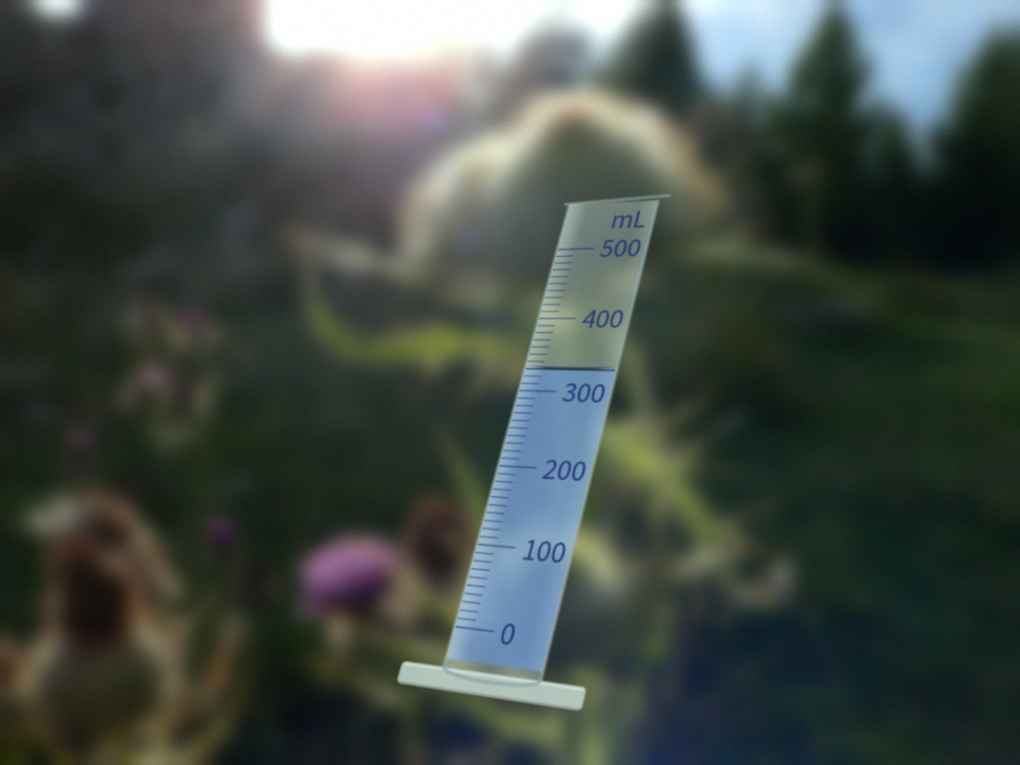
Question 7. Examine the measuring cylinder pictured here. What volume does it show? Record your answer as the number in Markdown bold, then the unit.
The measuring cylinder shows **330** mL
